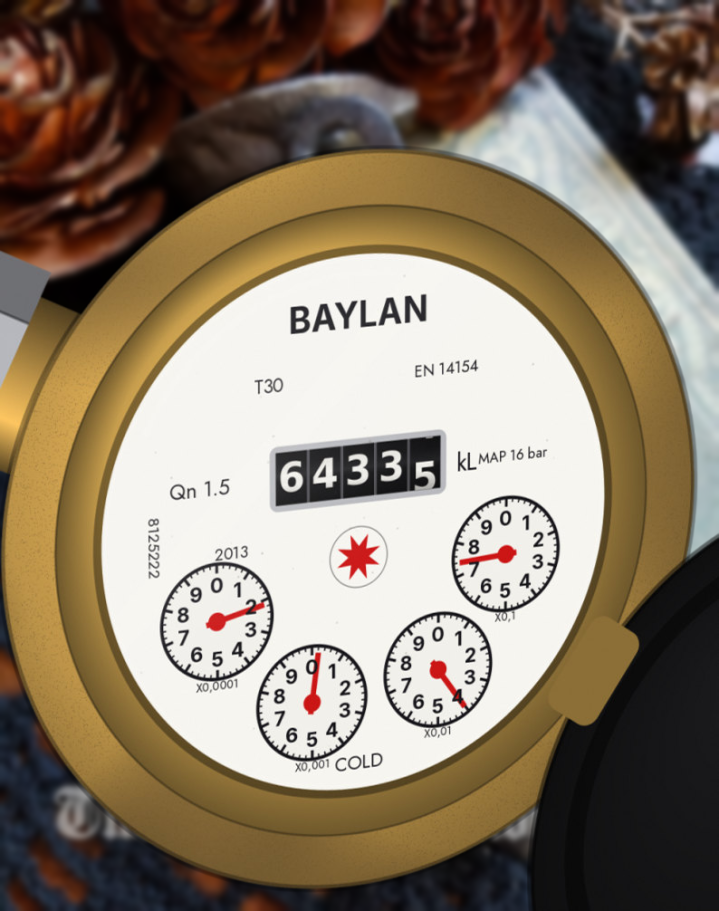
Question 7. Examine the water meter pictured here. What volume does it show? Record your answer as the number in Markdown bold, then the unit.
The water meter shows **64334.7402** kL
